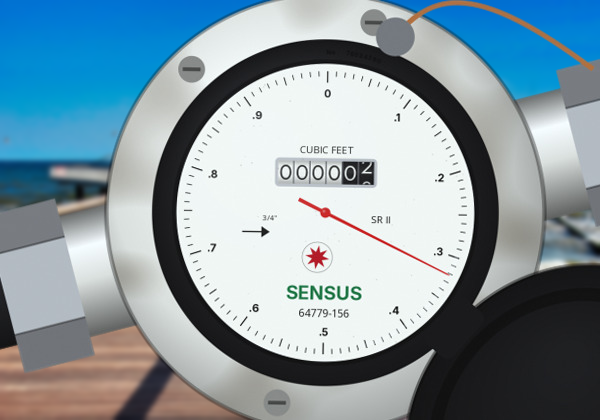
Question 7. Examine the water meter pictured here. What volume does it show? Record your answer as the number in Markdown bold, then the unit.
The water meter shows **2.32** ft³
